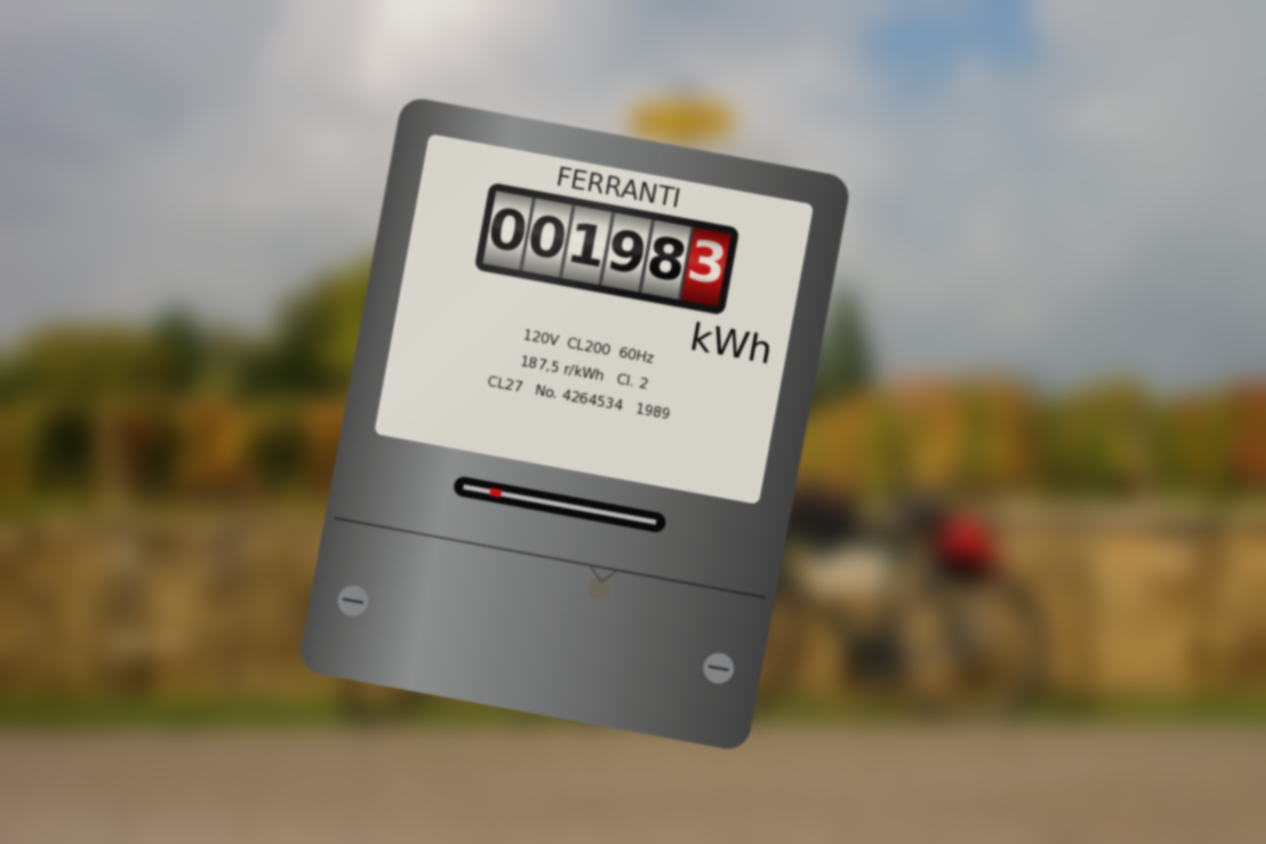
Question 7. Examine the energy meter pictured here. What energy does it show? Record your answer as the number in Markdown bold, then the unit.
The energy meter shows **198.3** kWh
